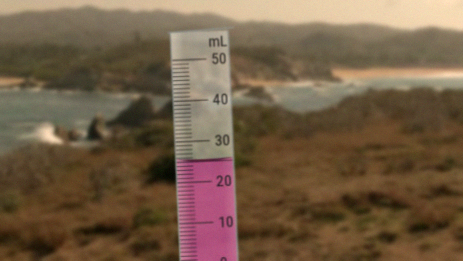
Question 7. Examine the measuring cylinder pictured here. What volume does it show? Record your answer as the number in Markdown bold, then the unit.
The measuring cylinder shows **25** mL
